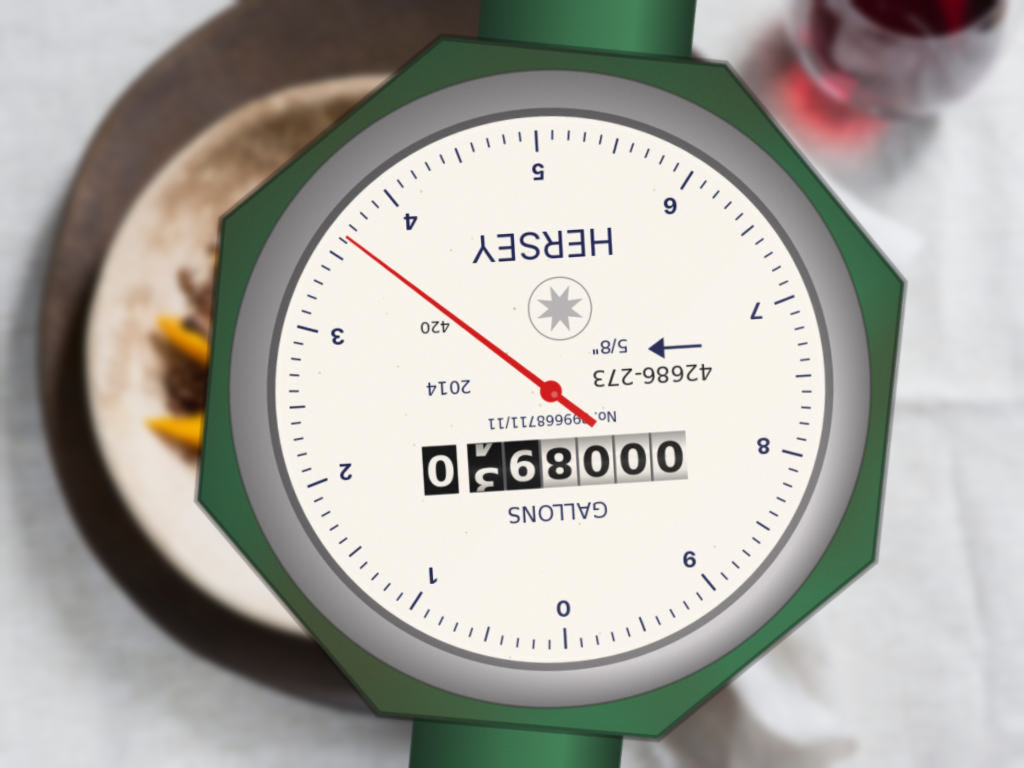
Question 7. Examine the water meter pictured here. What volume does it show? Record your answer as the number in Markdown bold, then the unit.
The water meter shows **8933.6** gal
